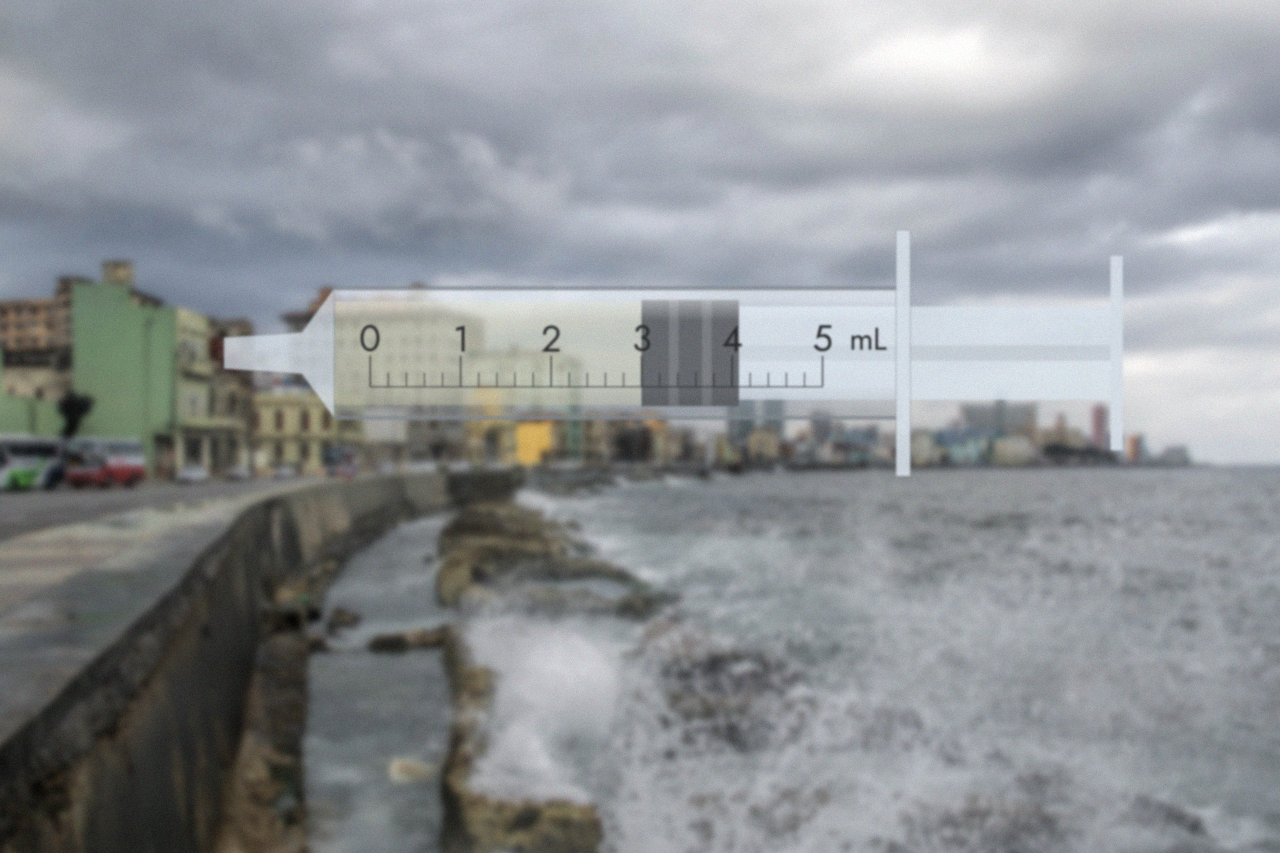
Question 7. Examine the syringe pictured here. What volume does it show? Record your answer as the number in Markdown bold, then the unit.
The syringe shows **3** mL
